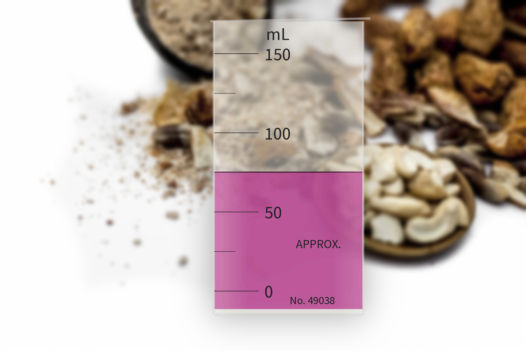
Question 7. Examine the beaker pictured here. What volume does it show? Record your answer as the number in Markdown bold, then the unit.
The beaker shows **75** mL
